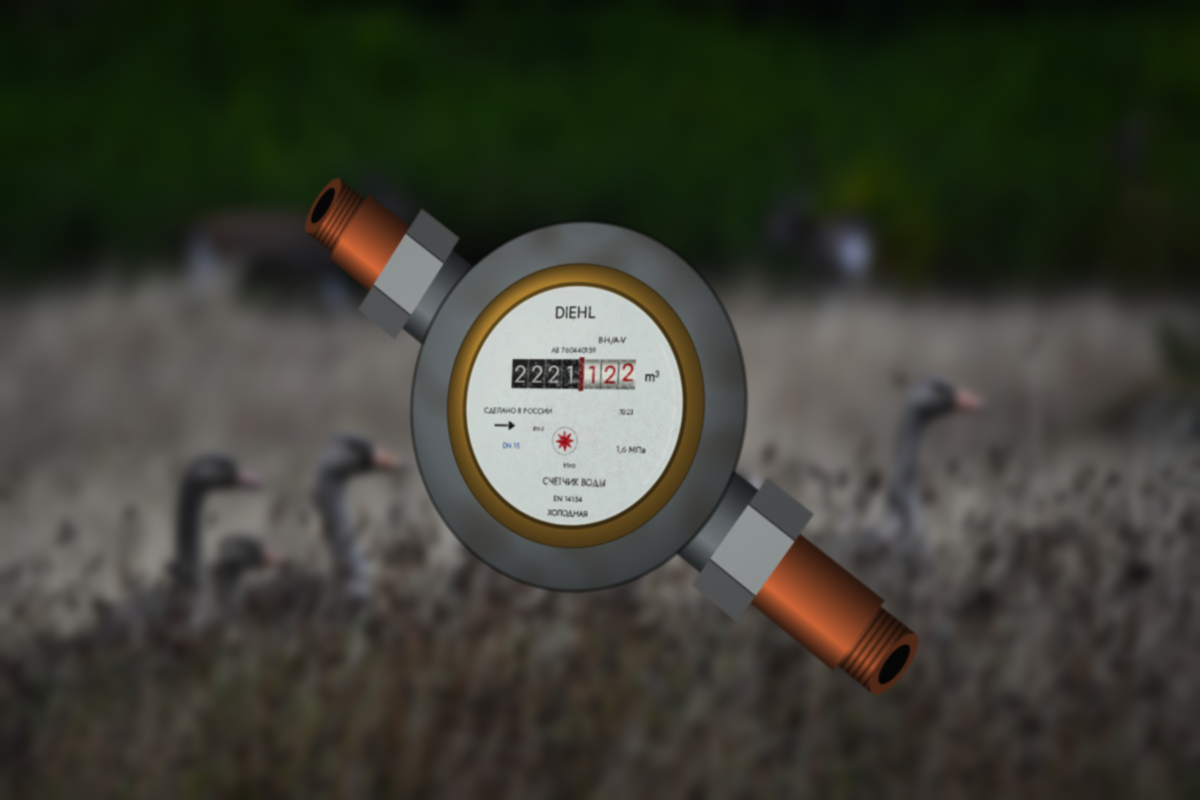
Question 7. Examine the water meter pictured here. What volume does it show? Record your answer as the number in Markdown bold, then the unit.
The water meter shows **2221.122** m³
